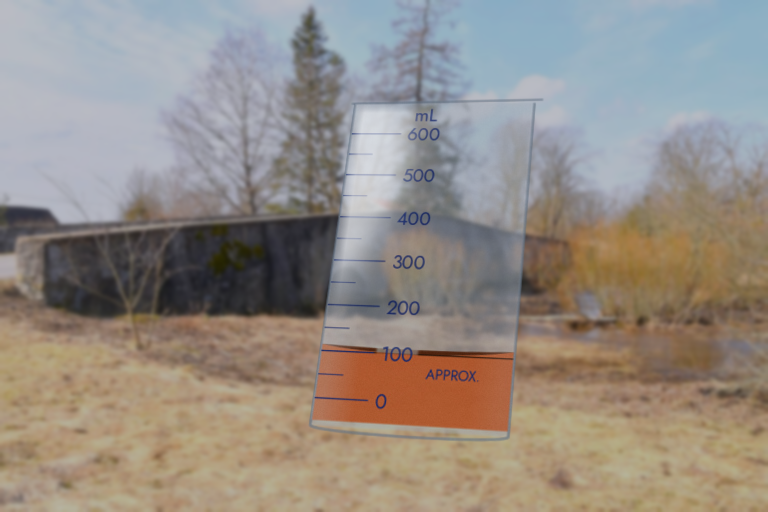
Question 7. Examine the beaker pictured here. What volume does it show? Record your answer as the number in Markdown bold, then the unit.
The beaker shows **100** mL
